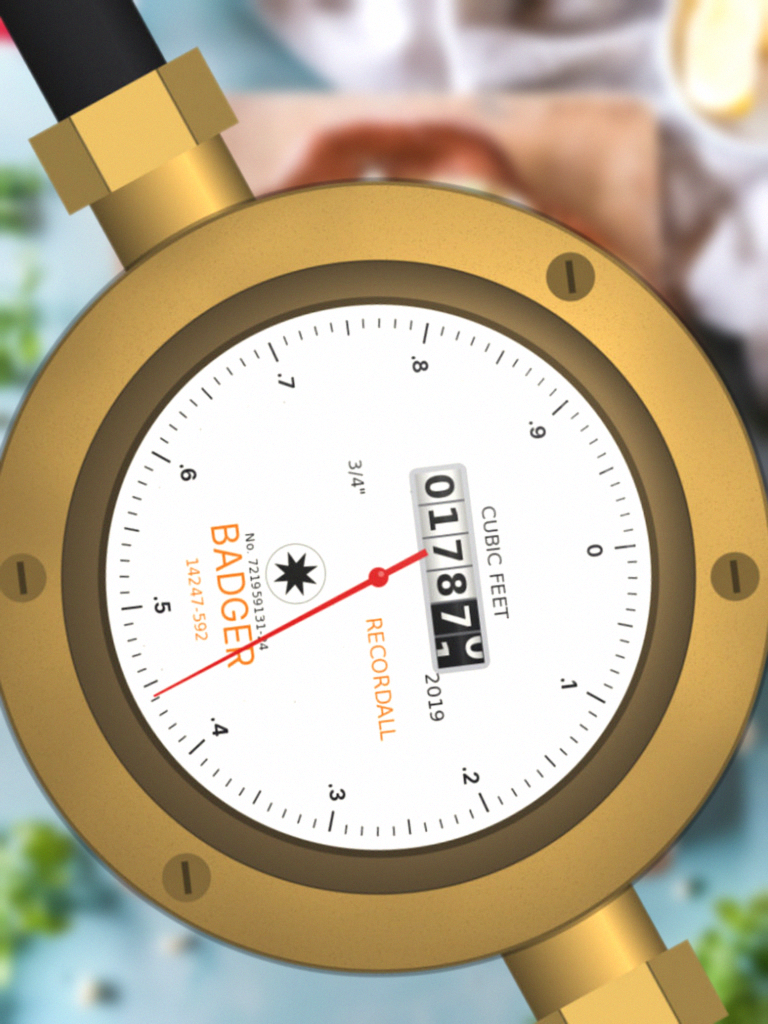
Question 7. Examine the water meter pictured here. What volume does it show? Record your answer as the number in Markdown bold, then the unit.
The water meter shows **17870.44** ft³
